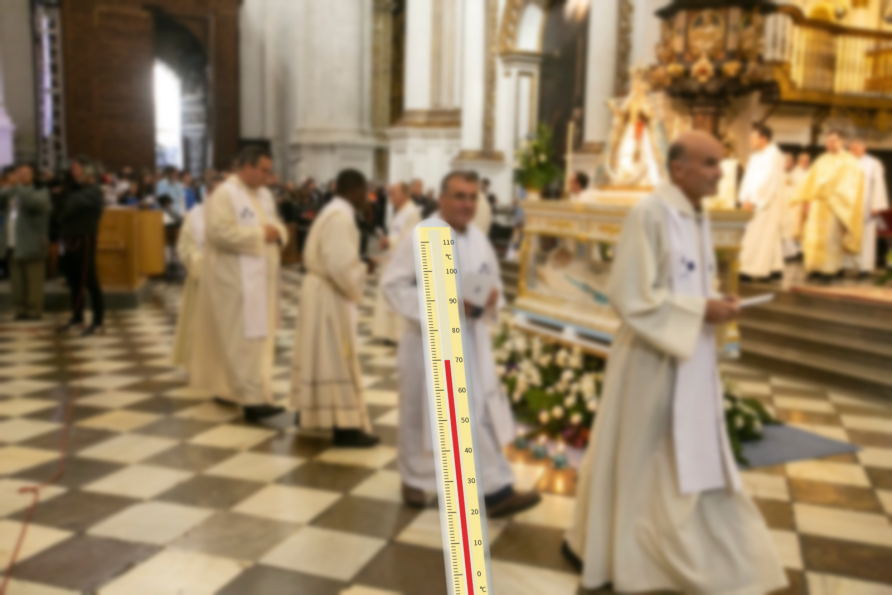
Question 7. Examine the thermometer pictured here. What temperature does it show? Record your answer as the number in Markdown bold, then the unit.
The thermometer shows **70** °C
